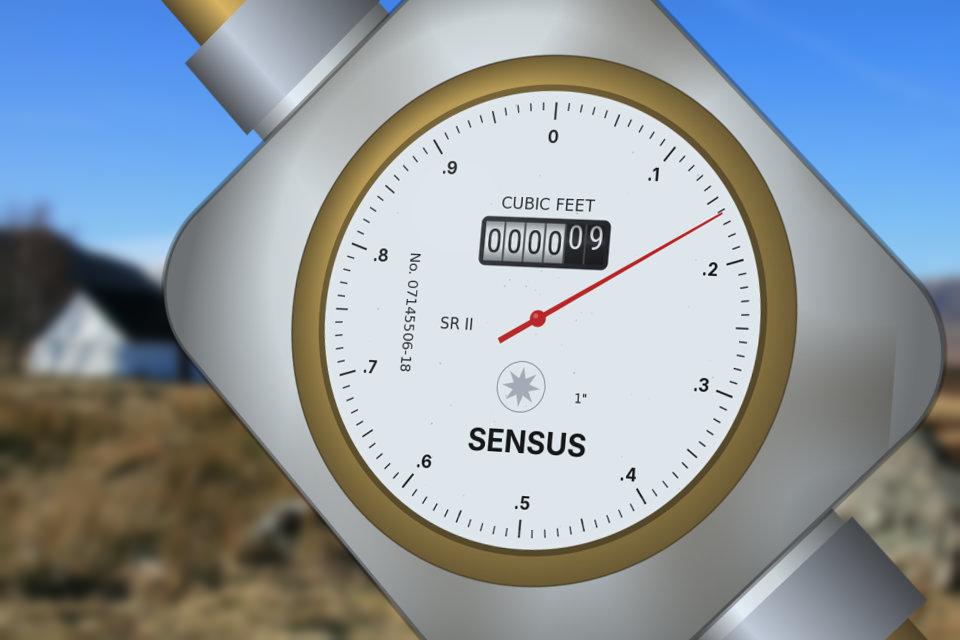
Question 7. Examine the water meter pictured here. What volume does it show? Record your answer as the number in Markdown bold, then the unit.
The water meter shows **9.16** ft³
